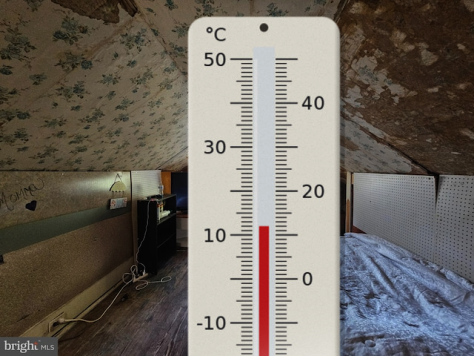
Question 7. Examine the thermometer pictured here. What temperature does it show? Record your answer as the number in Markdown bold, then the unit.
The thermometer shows **12** °C
